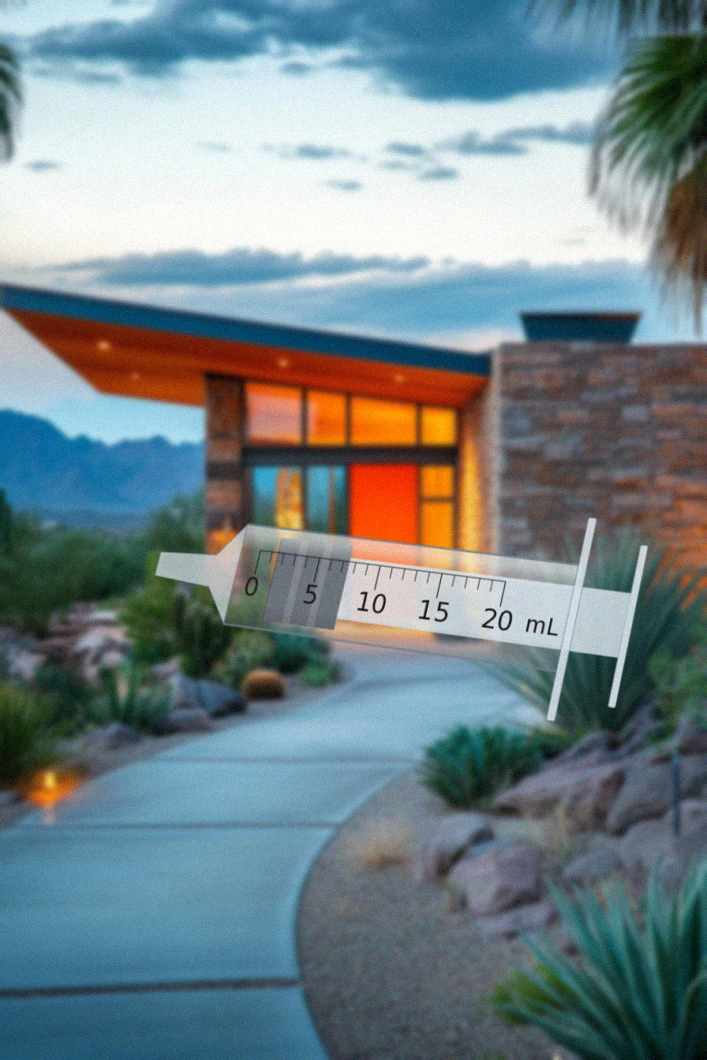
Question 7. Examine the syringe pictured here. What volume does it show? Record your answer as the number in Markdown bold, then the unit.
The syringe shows **1.5** mL
